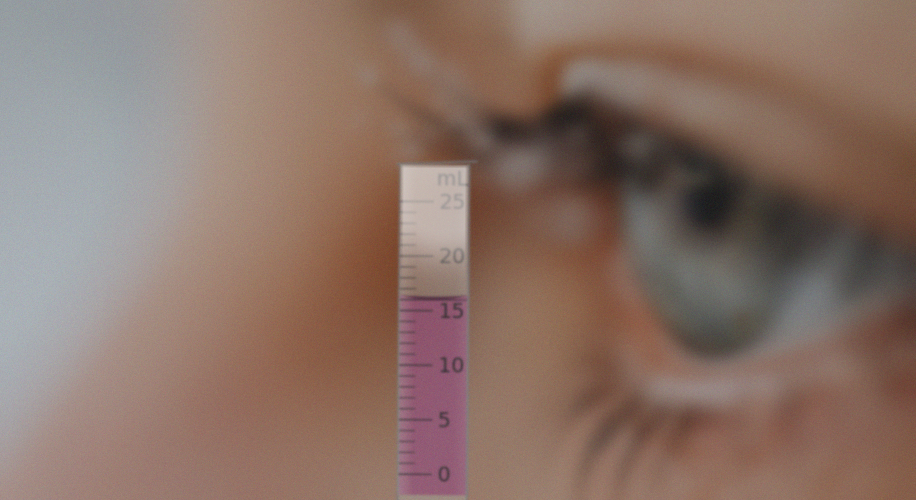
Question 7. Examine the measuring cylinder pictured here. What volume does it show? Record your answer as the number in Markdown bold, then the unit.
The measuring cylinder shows **16** mL
